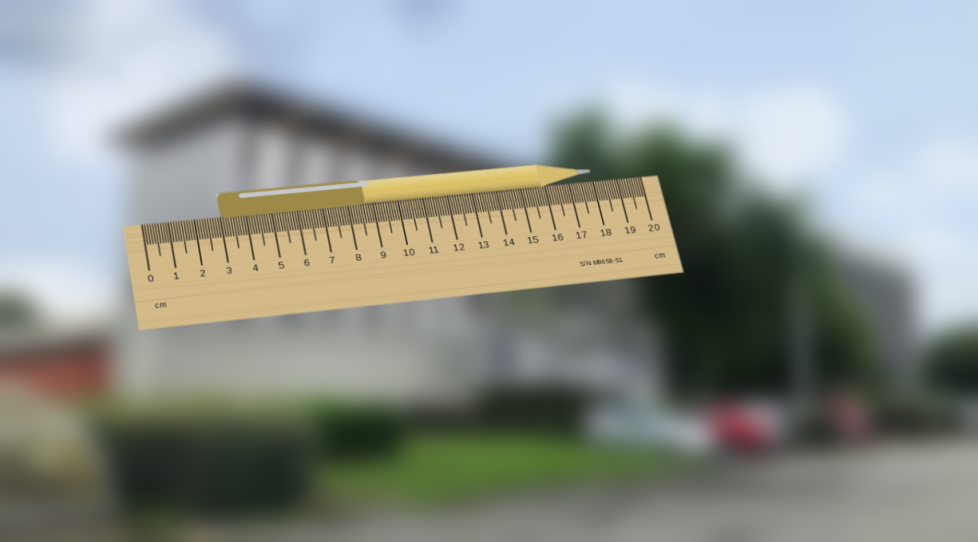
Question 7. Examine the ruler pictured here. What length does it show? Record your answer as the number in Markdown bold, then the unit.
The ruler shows **15** cm
